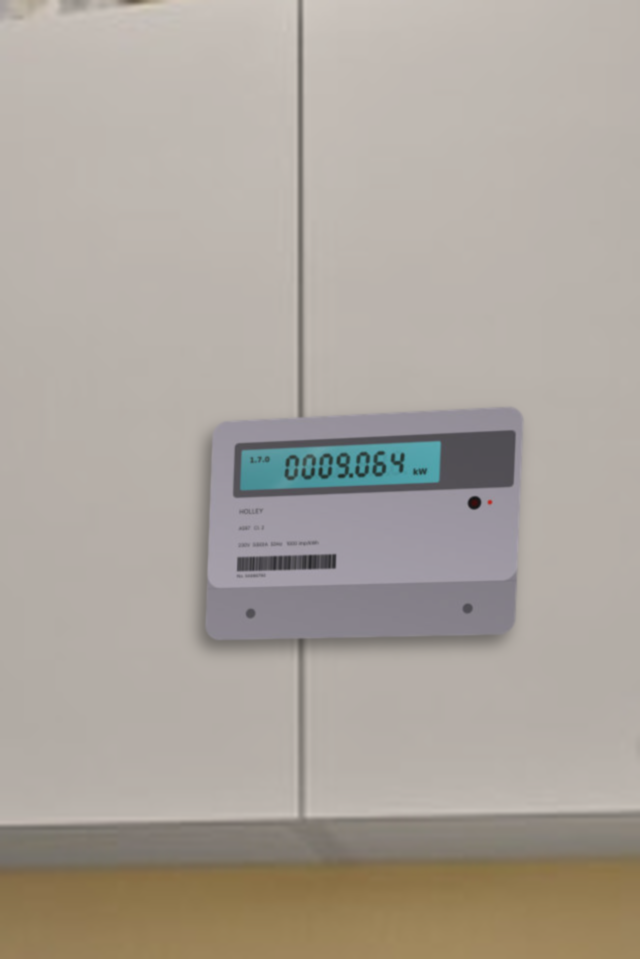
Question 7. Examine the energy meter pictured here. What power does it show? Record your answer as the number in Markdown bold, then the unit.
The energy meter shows **9.064** kW
